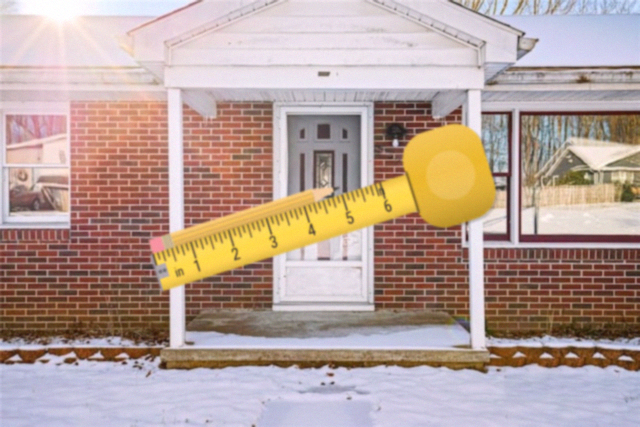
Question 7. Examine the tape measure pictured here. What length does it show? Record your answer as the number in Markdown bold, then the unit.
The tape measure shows **5** in
